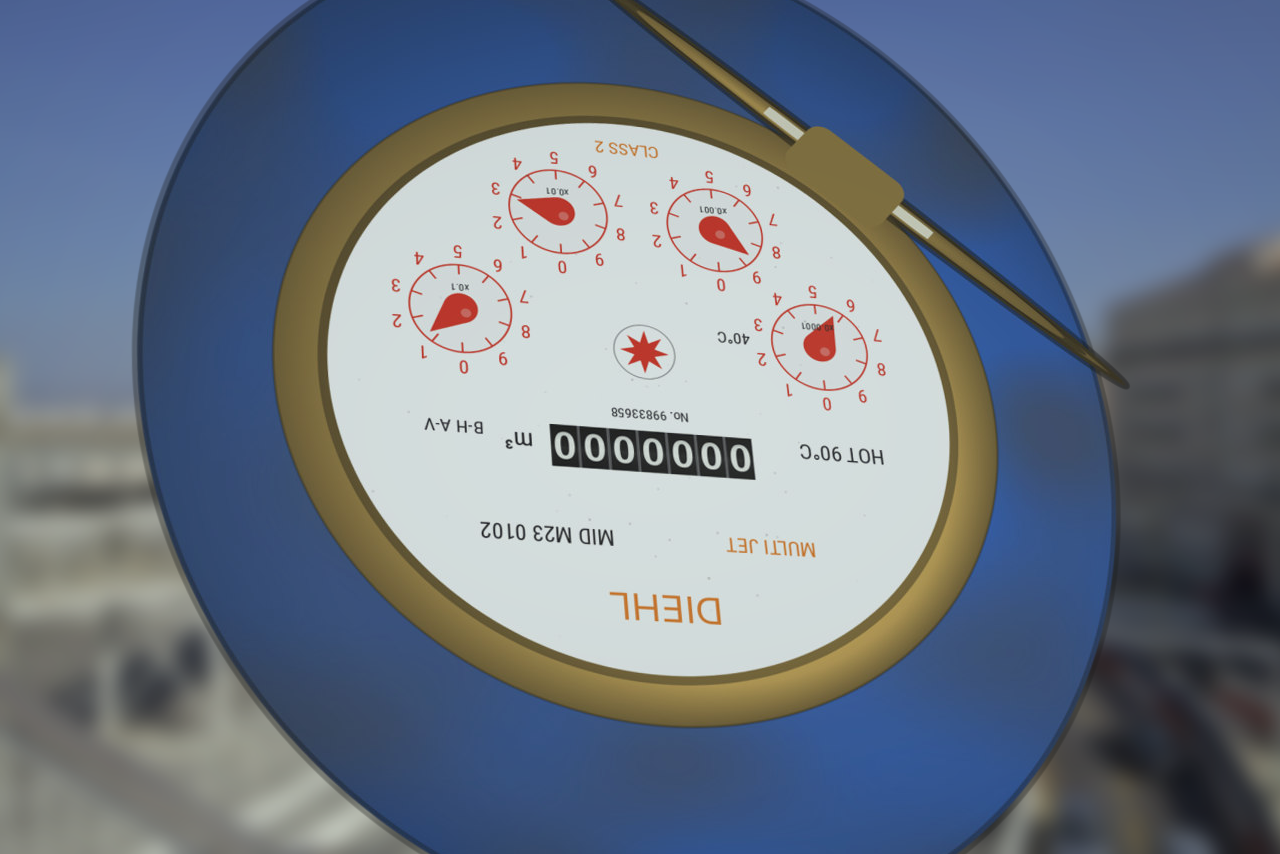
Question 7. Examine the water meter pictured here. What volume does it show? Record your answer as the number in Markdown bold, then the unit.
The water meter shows **0.1285** m³
